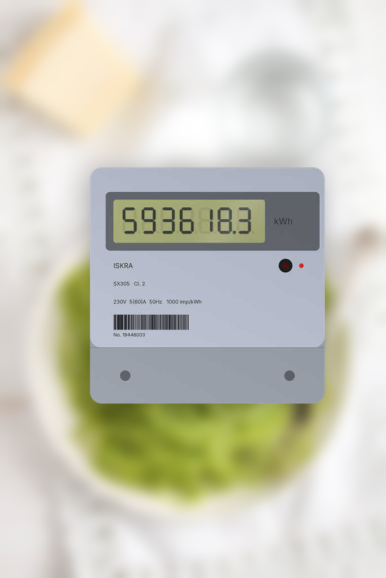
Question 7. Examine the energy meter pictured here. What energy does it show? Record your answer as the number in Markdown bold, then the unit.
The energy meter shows **593618.3** kWh
